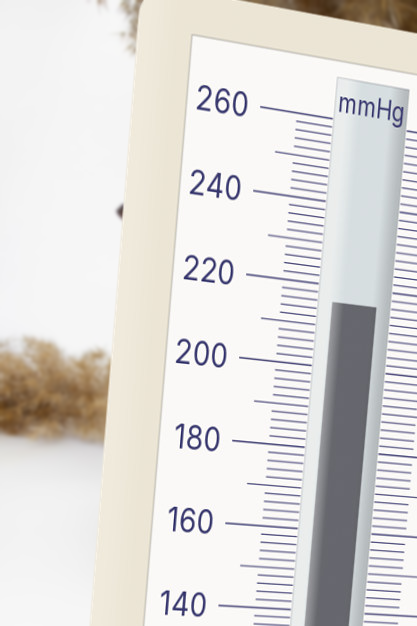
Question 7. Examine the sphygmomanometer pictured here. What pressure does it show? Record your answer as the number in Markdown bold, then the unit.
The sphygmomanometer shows **216** mmHg
